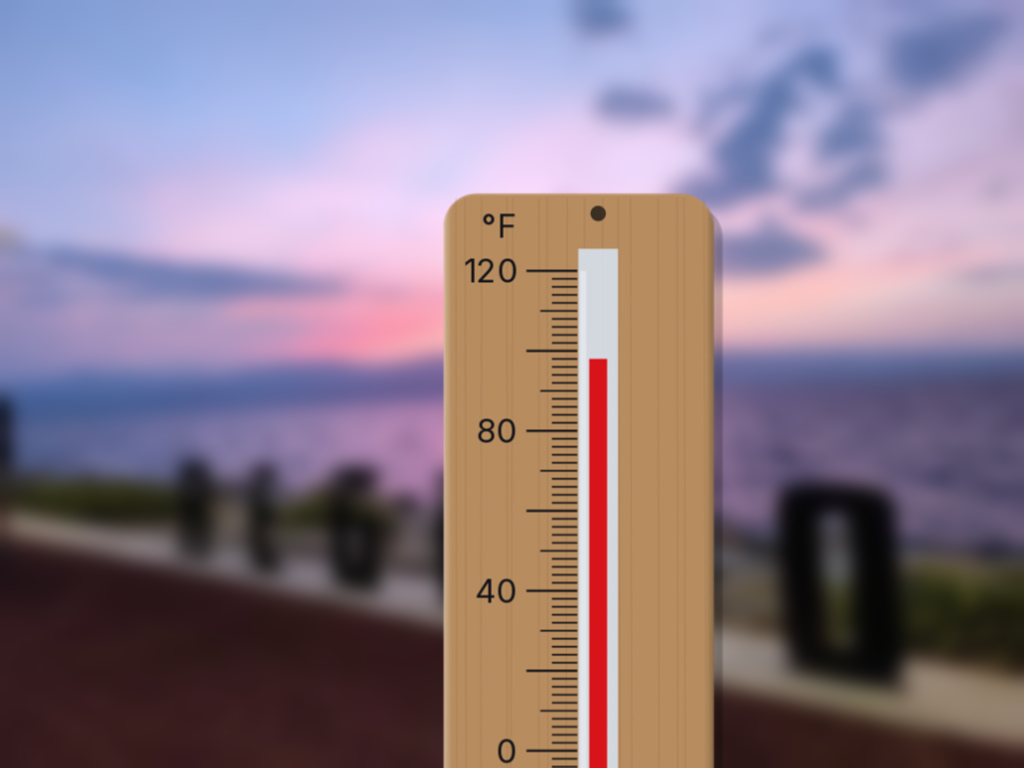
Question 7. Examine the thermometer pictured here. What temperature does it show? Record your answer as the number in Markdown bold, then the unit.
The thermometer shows **98** °F
